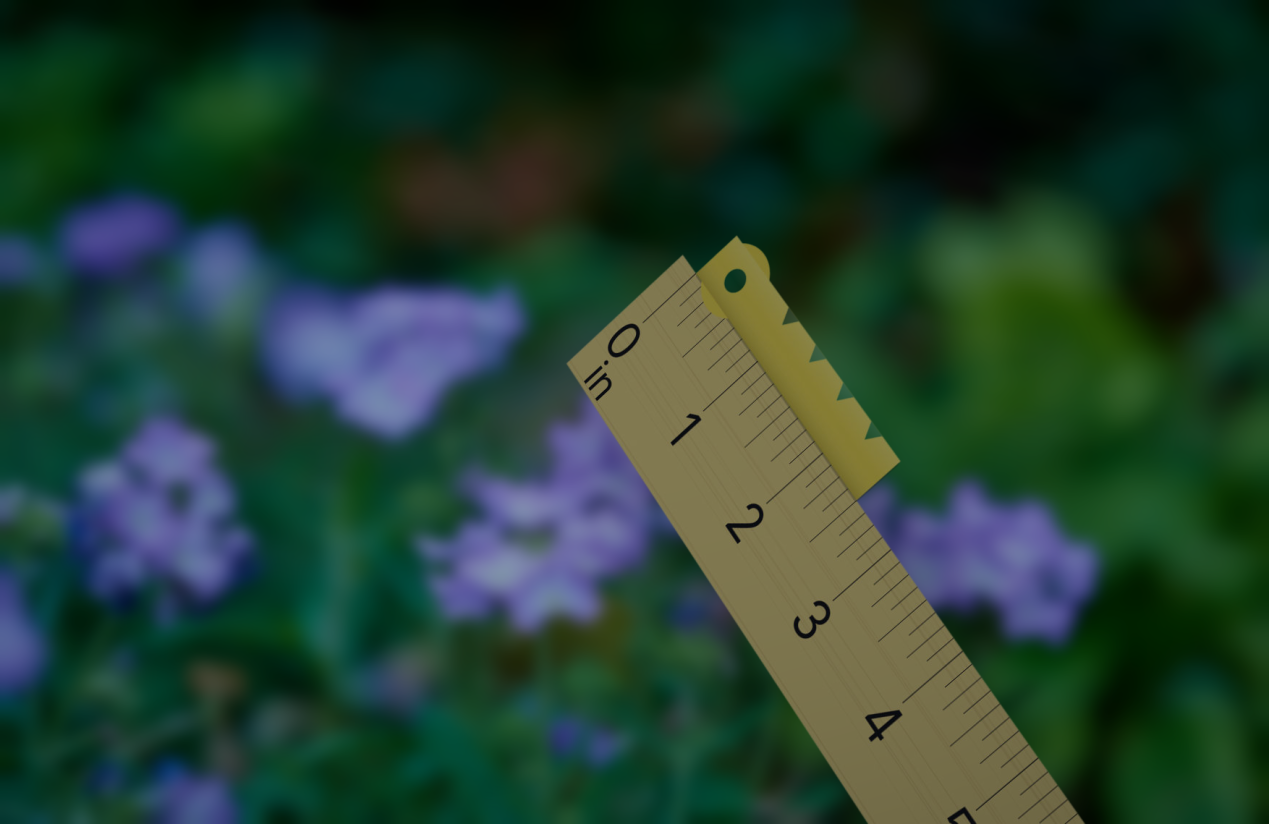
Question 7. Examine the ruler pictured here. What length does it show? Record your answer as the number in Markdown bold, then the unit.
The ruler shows **2.5** in
